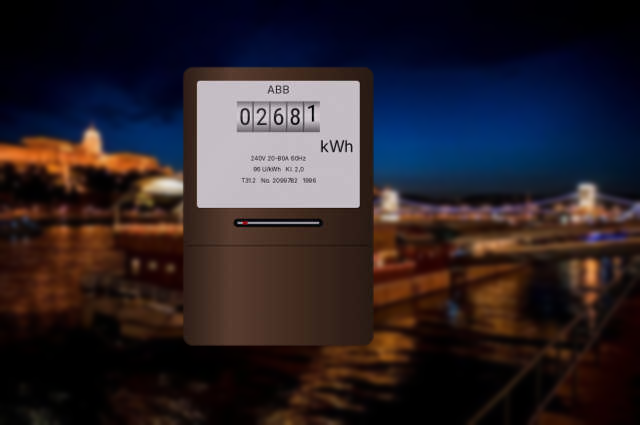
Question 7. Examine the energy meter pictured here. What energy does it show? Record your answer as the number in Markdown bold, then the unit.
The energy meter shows **2681** kWh
